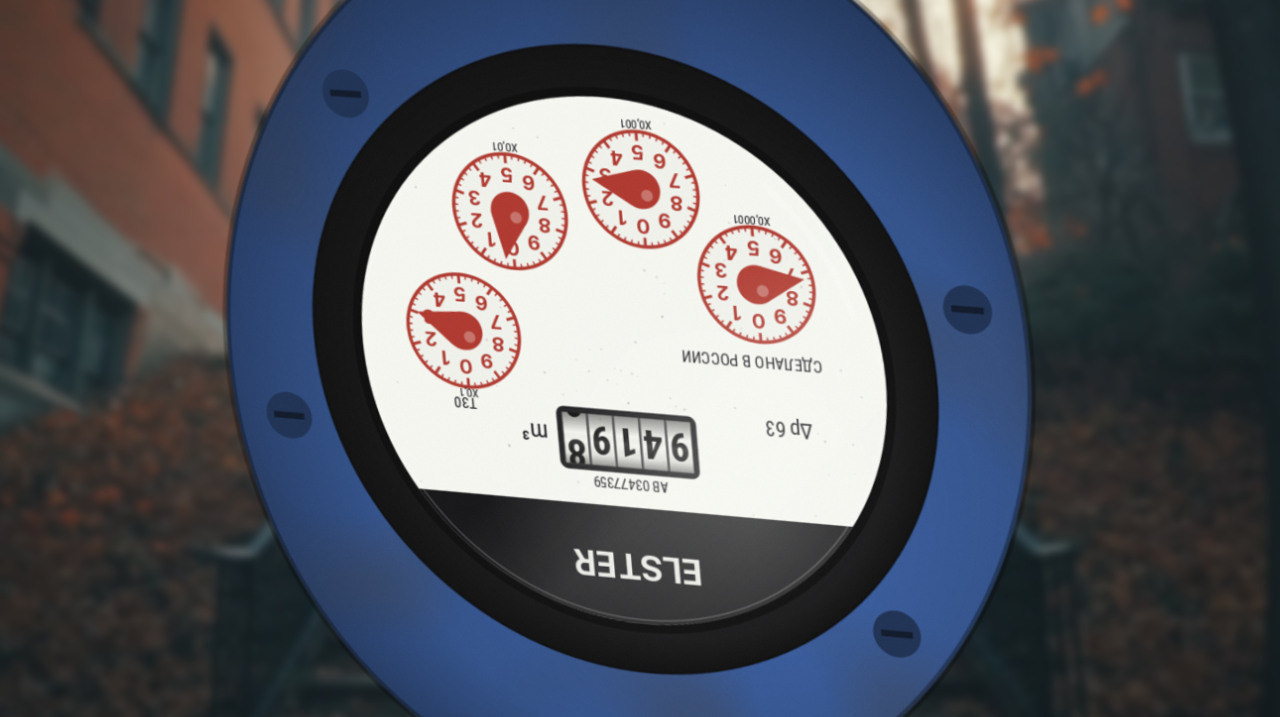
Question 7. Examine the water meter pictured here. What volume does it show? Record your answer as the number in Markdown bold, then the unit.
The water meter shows **94198.3027** m³
